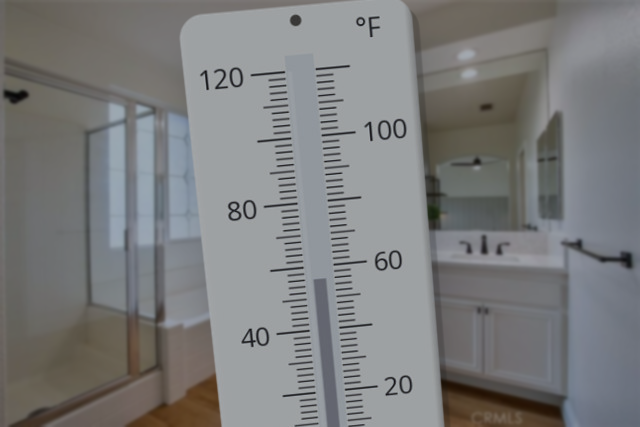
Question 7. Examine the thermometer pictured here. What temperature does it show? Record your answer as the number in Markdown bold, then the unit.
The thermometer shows **56** °F
